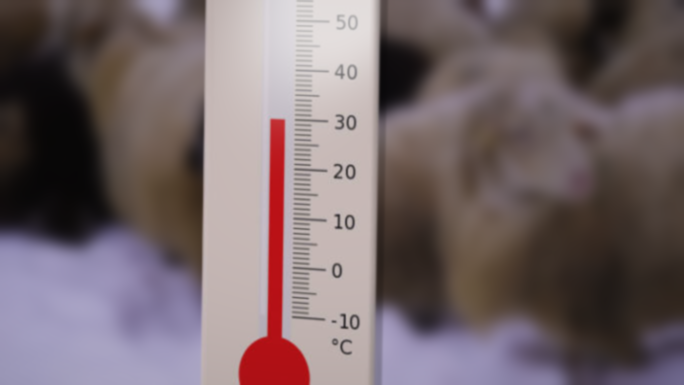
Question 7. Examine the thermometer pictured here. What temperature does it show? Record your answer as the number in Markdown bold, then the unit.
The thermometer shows **30** °C
